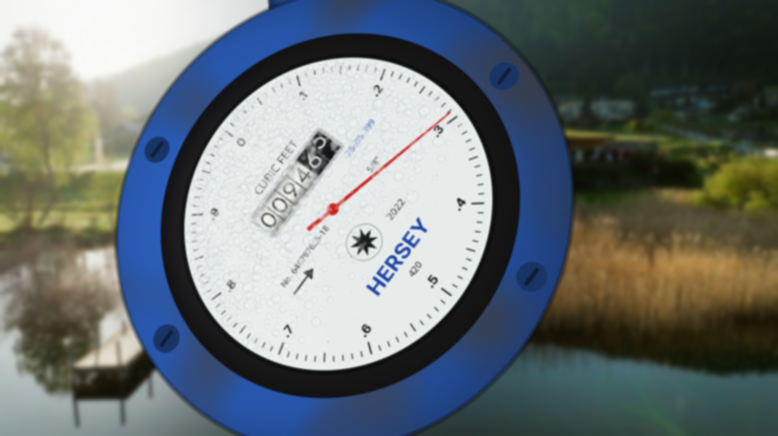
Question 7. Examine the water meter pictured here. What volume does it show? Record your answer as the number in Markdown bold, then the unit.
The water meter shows **9465.29** ft³
